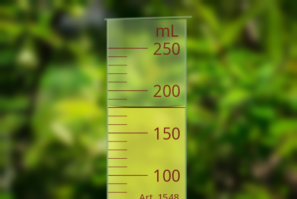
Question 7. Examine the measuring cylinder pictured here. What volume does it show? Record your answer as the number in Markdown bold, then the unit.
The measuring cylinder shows **180** mL
